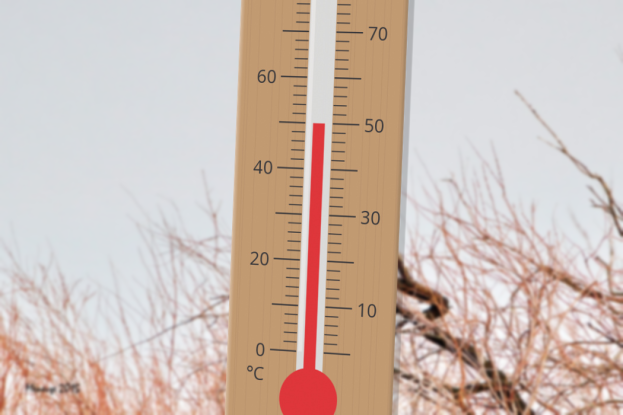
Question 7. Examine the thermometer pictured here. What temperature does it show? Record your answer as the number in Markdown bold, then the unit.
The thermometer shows **50** °C
